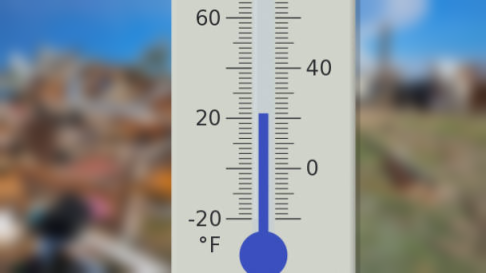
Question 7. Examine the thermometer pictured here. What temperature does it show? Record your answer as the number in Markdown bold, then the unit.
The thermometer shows **22** °F
